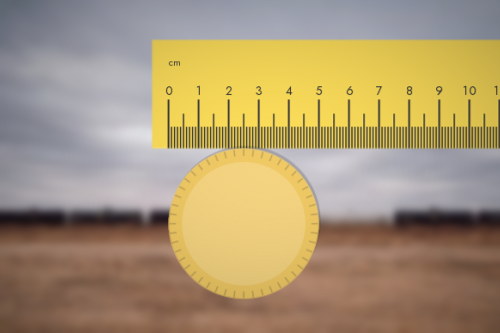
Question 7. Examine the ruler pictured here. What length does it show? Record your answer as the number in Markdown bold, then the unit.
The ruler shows **5** cm
